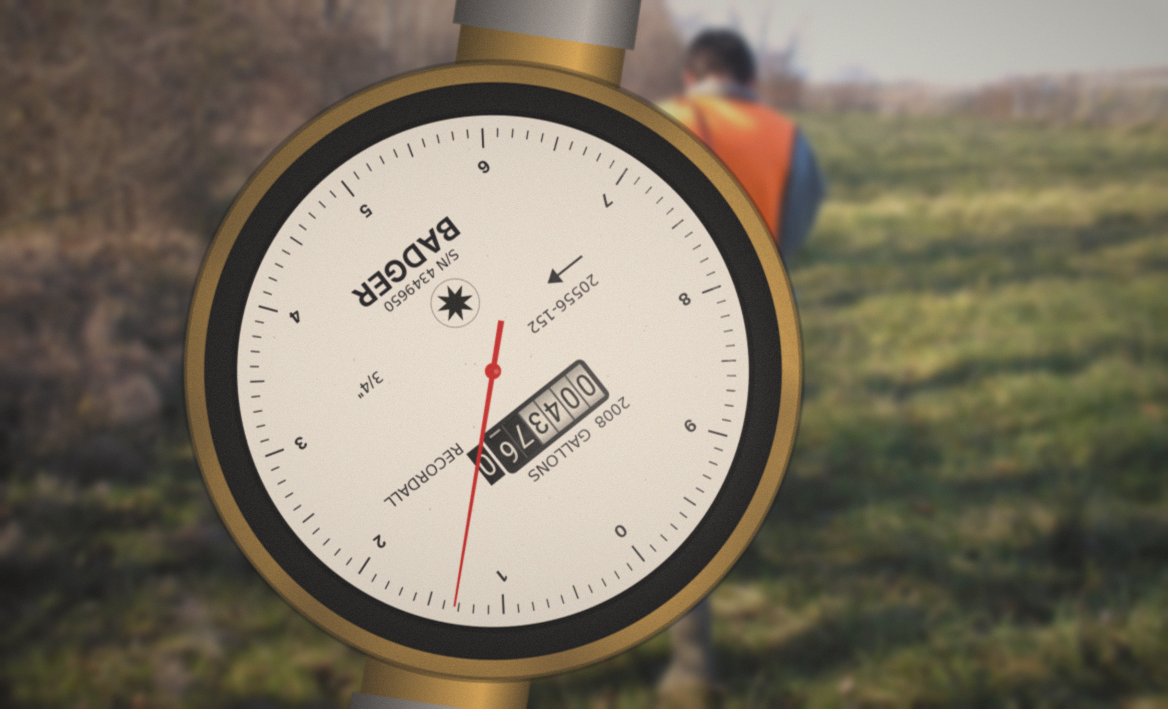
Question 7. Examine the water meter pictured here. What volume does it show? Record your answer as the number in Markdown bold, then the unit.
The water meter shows **43761.3** gal
